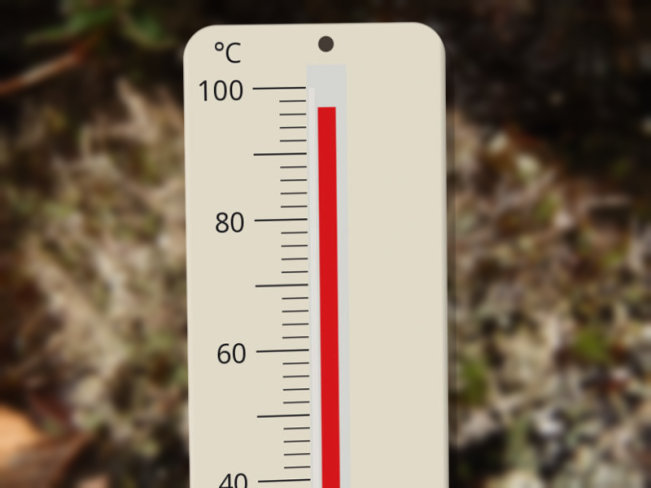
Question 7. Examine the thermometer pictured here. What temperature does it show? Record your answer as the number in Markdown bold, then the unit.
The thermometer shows **97** °C
